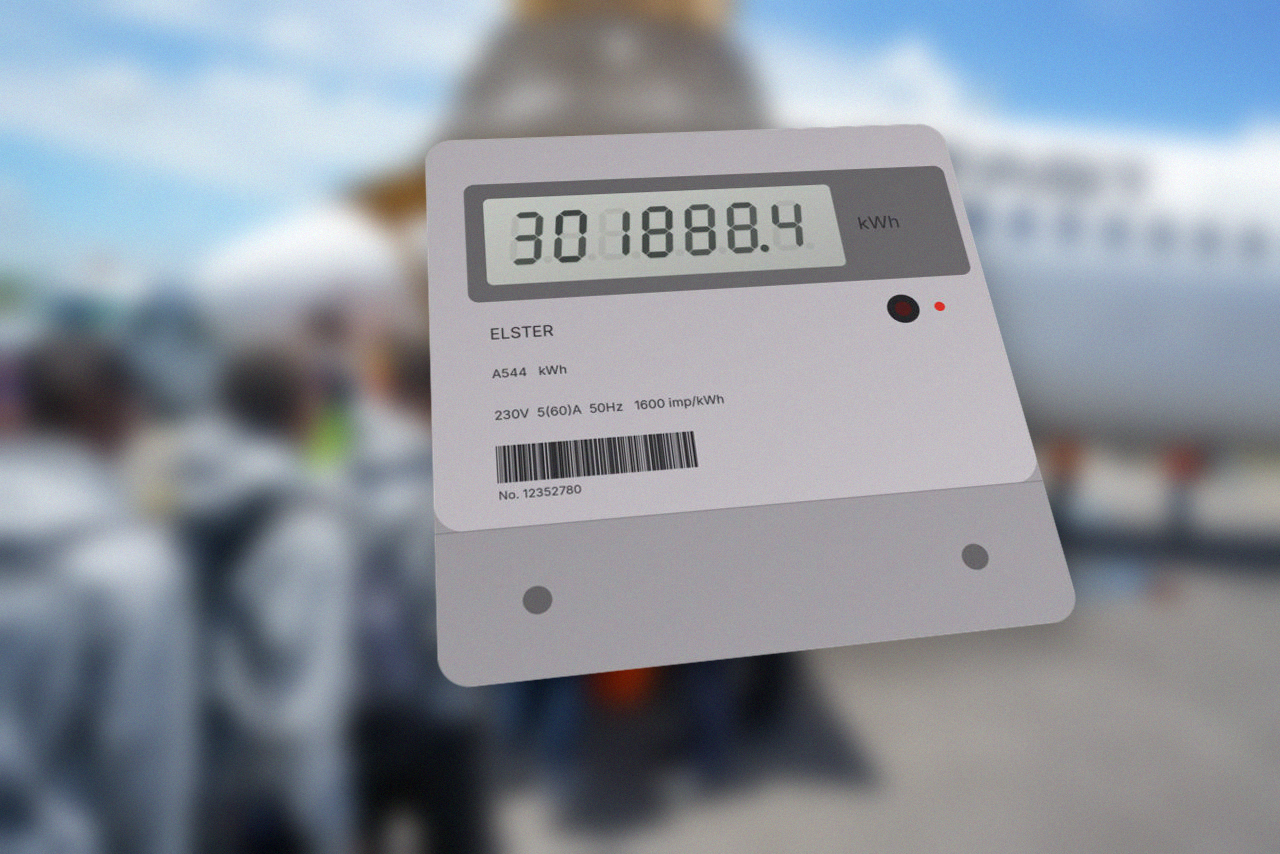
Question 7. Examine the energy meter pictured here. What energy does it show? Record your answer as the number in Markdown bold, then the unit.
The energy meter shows **301888.4** kWh
